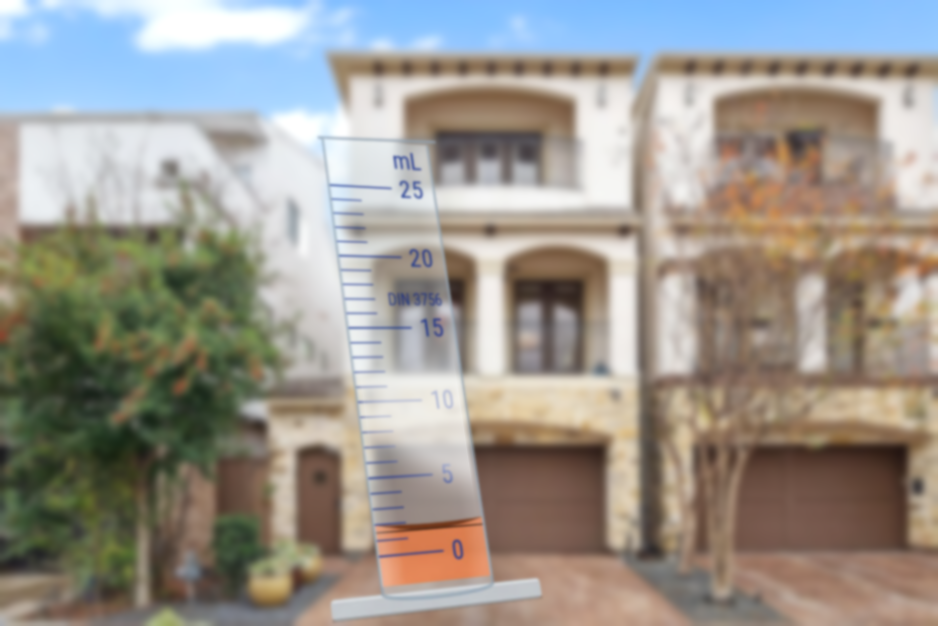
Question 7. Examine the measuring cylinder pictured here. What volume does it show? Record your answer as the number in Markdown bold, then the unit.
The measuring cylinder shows **1.5** mL
